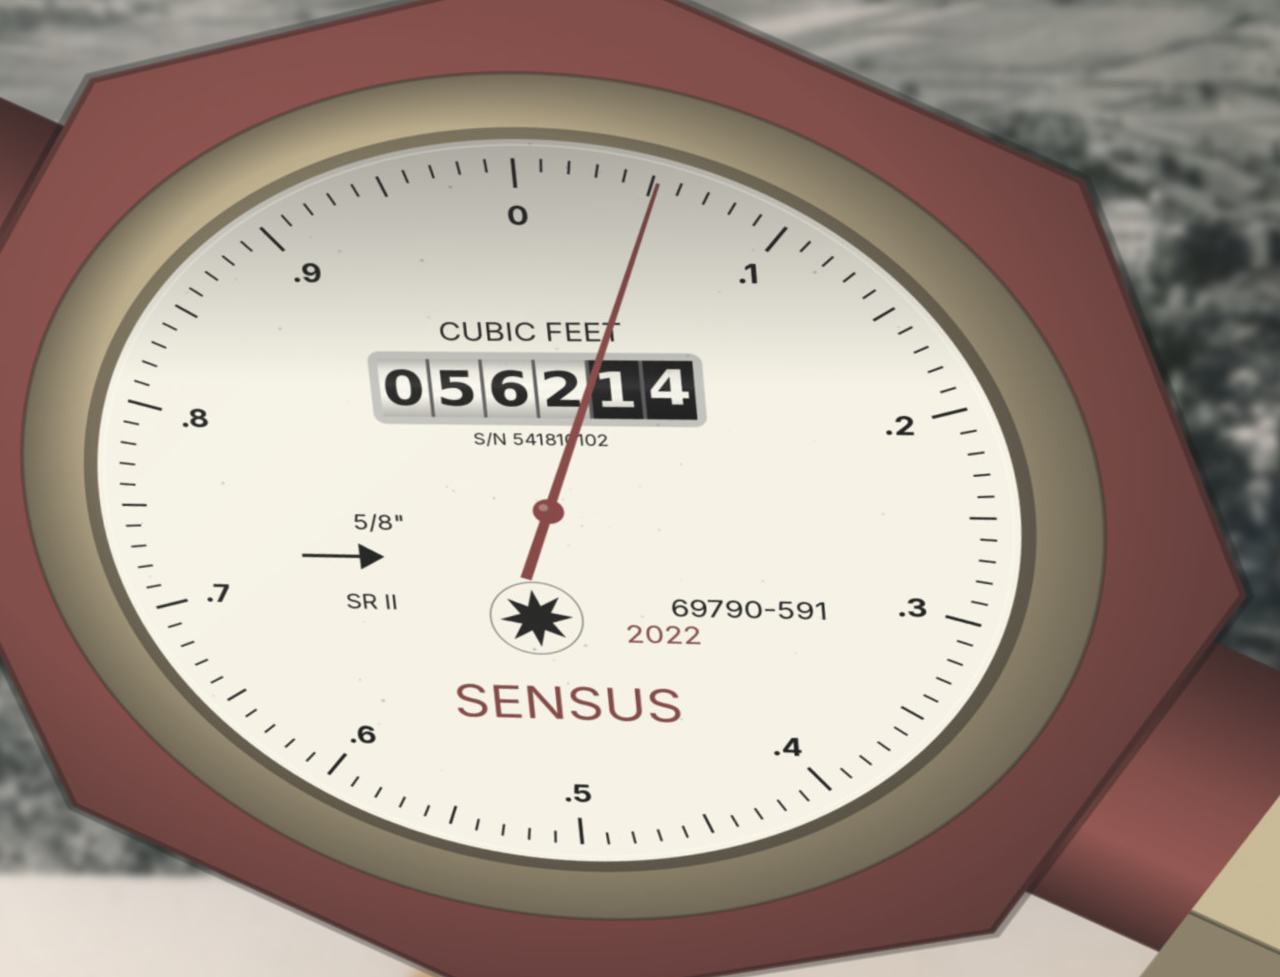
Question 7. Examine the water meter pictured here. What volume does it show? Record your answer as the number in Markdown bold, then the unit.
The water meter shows **56214.05** ft³
